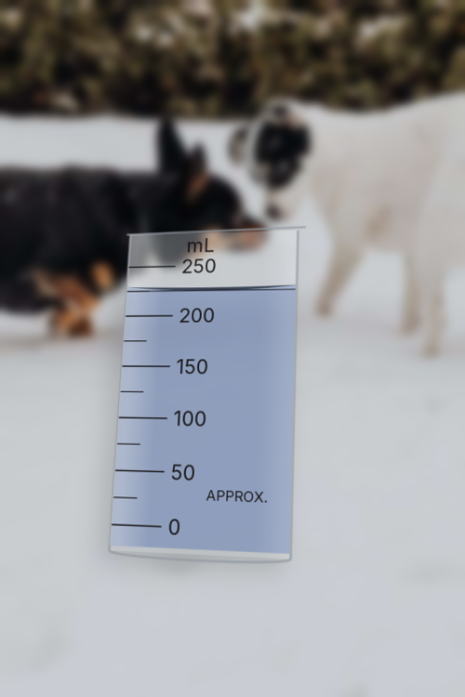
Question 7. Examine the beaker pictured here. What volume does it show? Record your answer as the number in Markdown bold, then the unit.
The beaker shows **225** mL
